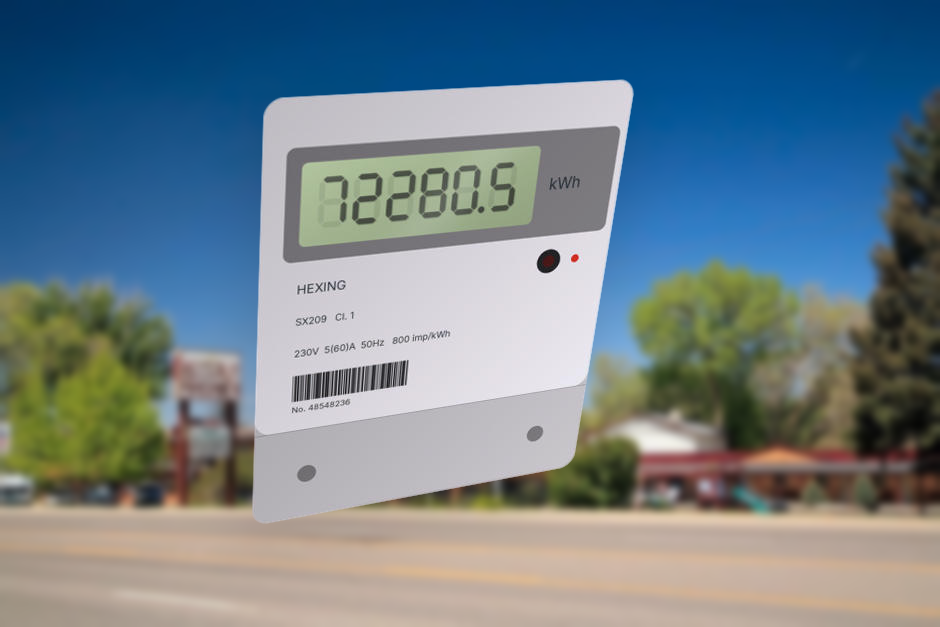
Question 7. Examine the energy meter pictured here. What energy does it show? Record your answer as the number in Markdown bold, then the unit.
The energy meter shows **72280.5** kWh
